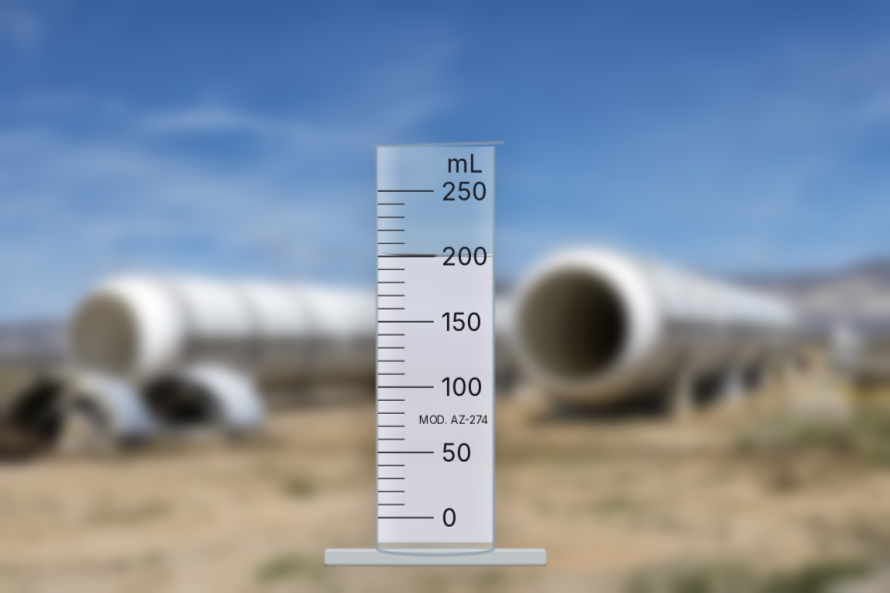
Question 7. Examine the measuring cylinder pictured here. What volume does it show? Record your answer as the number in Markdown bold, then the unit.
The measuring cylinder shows **200** mL
